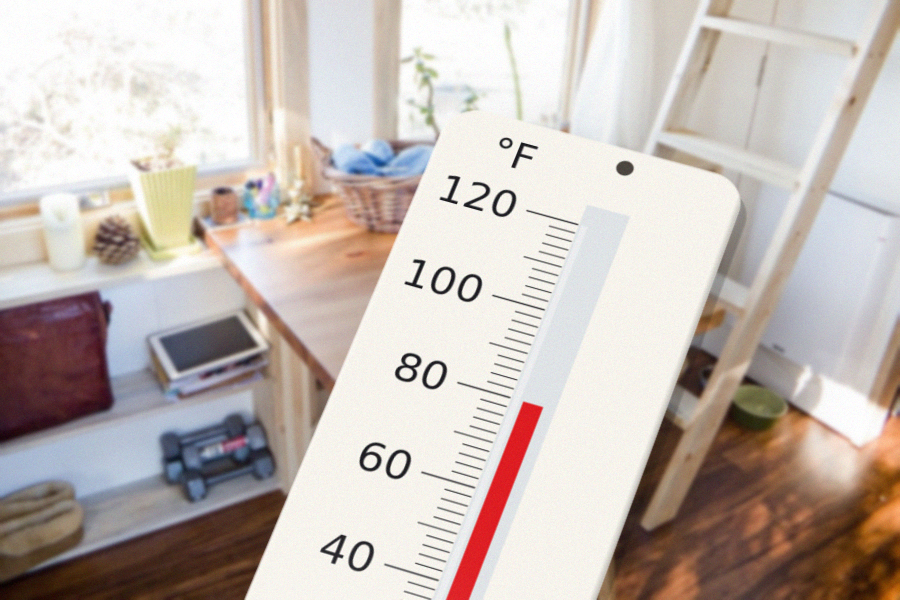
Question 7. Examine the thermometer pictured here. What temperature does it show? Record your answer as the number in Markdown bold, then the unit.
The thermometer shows **80** °F
